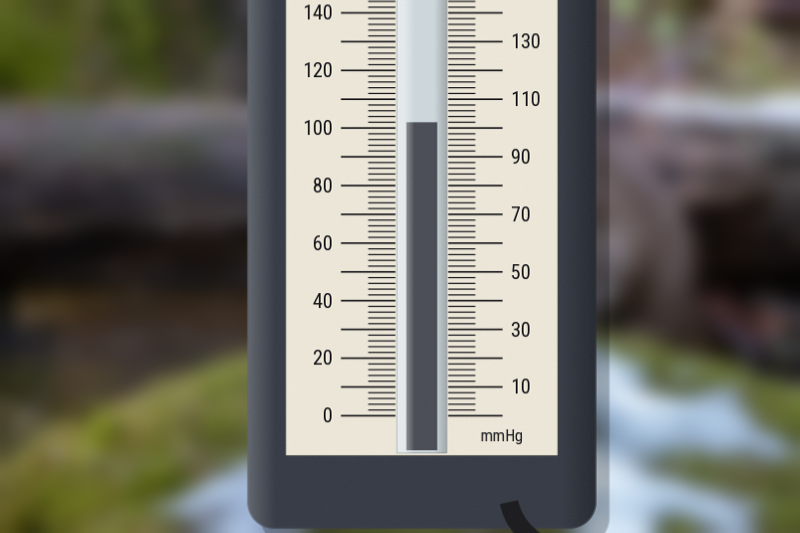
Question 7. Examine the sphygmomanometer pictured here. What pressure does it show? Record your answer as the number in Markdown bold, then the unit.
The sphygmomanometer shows **102** mmHg
